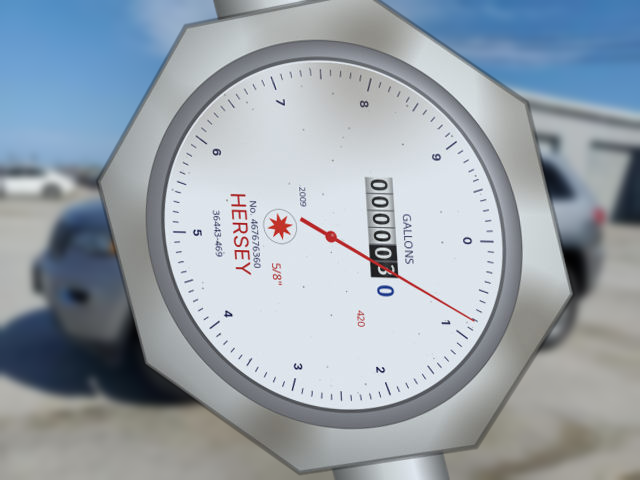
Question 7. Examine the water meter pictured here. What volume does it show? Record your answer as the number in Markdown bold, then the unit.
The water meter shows **30.8** gal
